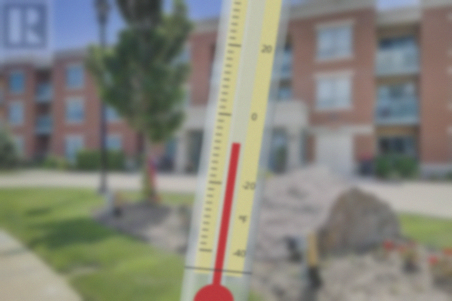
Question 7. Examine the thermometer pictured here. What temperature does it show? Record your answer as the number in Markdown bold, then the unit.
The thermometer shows **-8** °F
